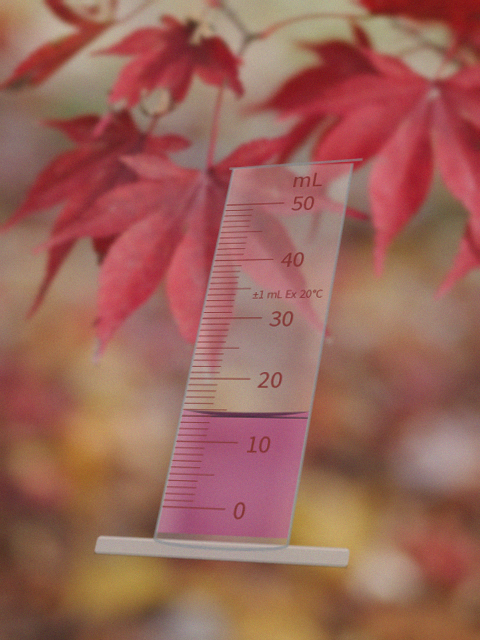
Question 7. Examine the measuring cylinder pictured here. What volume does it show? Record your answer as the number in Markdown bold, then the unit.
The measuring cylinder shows **14** mL
